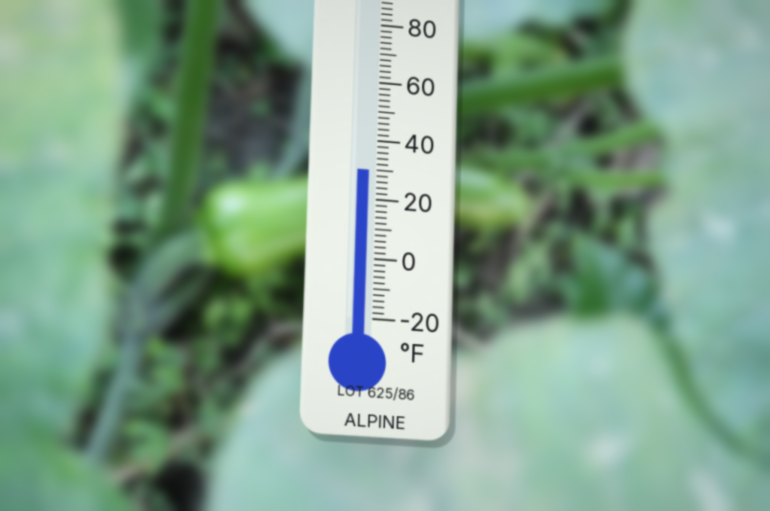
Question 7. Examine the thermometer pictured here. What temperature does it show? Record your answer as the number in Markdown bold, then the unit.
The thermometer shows **30** °F
